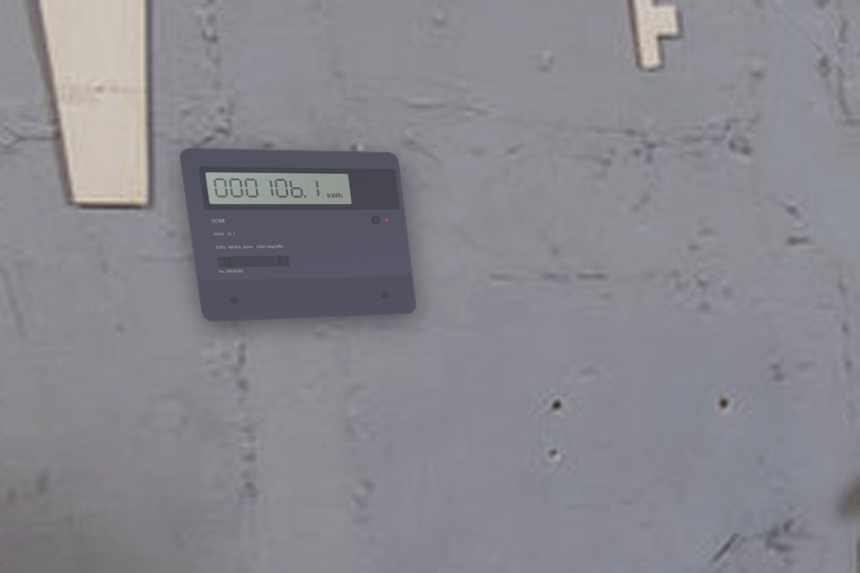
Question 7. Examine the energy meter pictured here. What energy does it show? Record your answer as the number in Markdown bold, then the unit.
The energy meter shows **106.1** kWh
